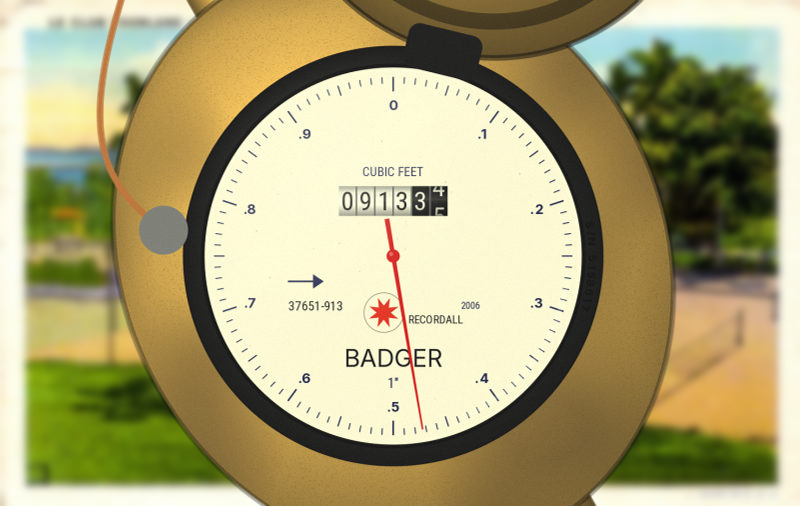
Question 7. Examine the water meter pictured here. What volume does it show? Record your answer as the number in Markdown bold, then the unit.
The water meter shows **91334.47** ft³
